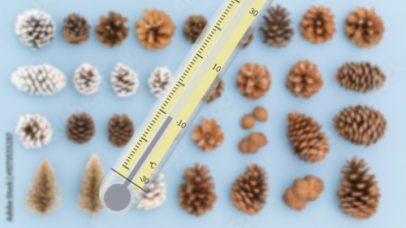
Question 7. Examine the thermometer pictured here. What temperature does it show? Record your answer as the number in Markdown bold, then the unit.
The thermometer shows **-10** °C
